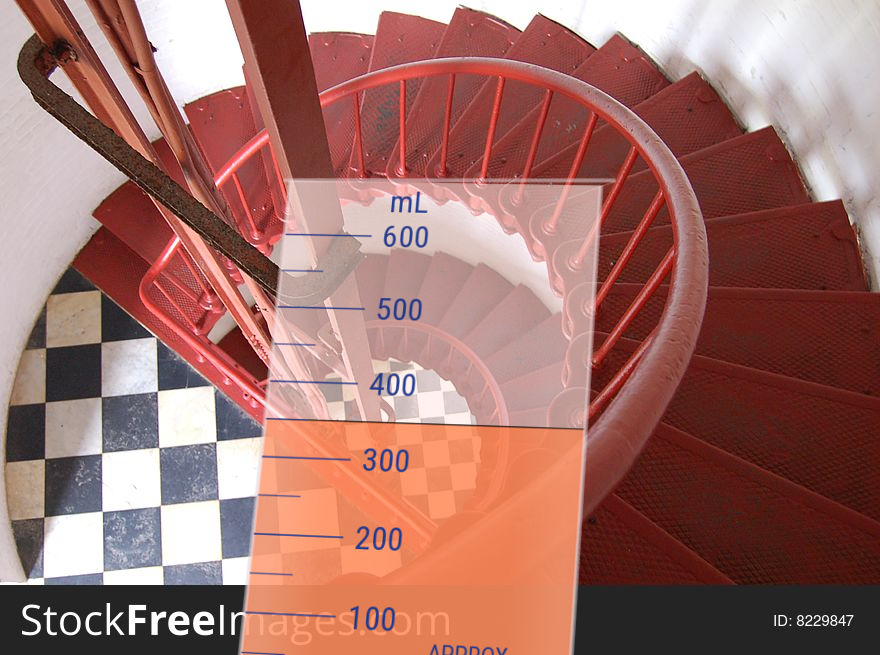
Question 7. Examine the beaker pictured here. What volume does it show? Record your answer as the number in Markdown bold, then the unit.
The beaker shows **350** mL
